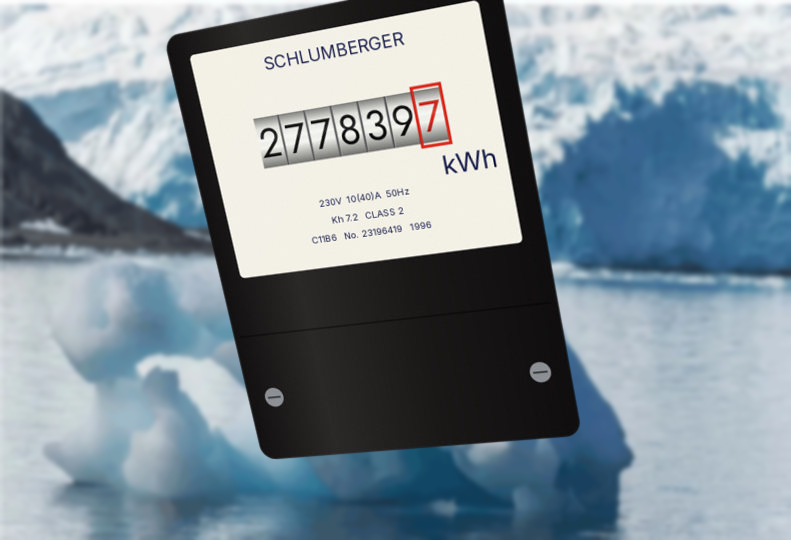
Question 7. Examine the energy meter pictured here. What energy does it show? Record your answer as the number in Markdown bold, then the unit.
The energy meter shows **277839.7** kWh
